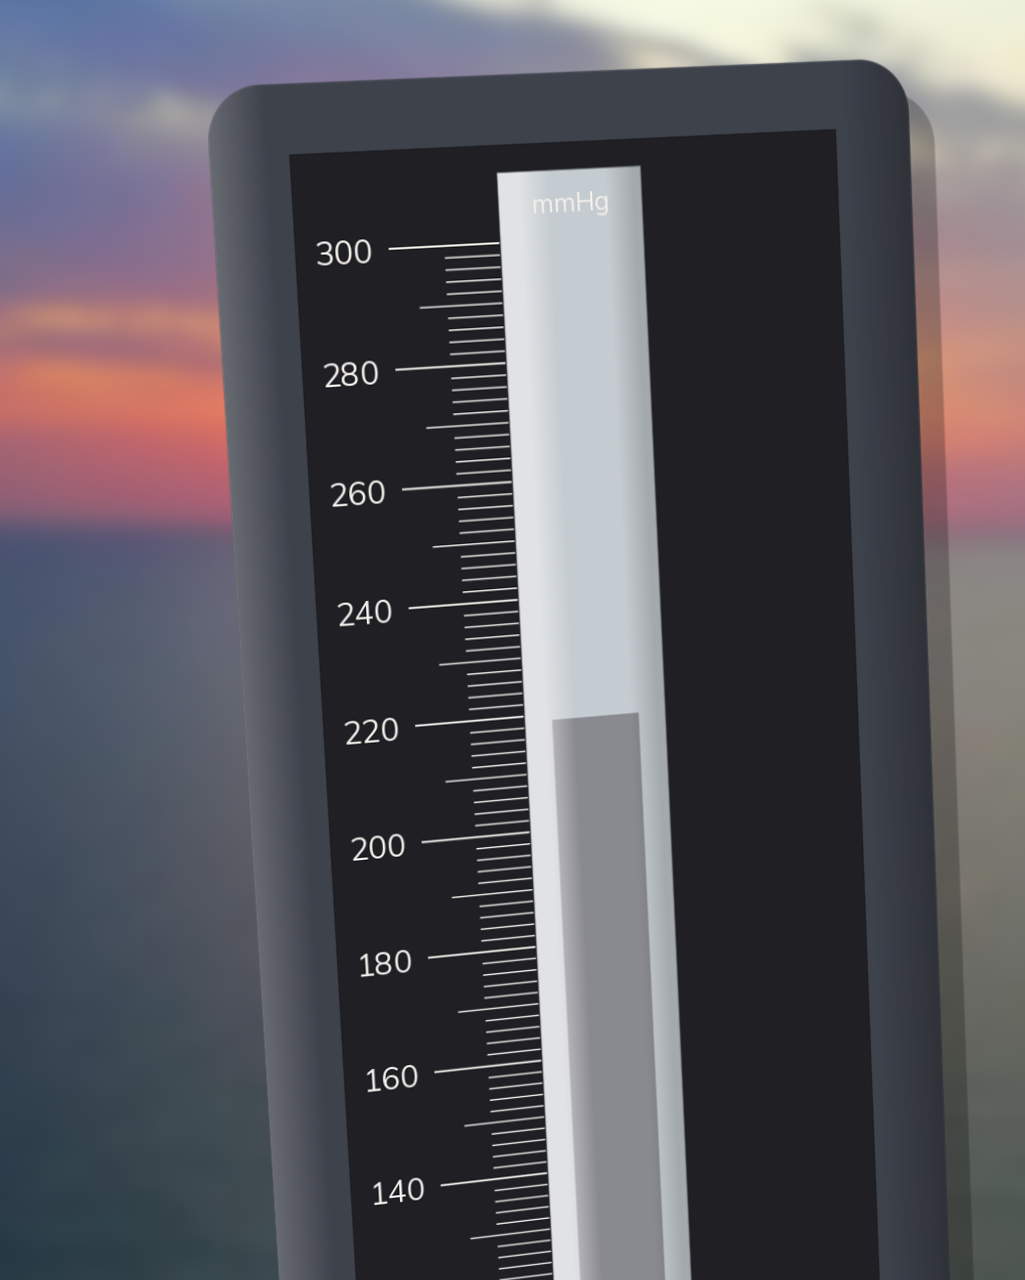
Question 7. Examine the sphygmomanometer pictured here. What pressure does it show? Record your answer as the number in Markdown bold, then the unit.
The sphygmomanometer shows **219** mmHg
